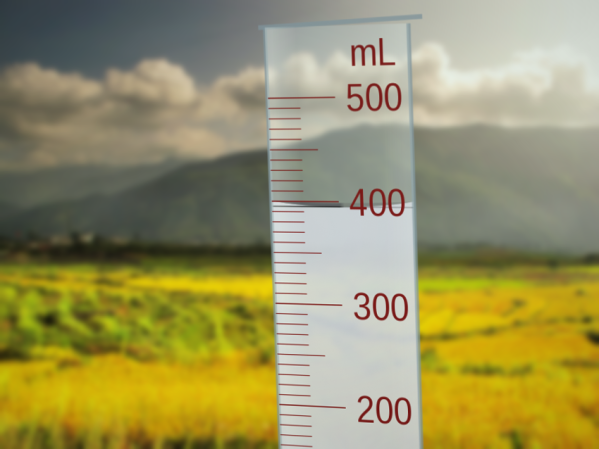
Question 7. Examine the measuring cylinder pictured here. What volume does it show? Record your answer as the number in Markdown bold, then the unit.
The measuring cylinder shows **395** mL
